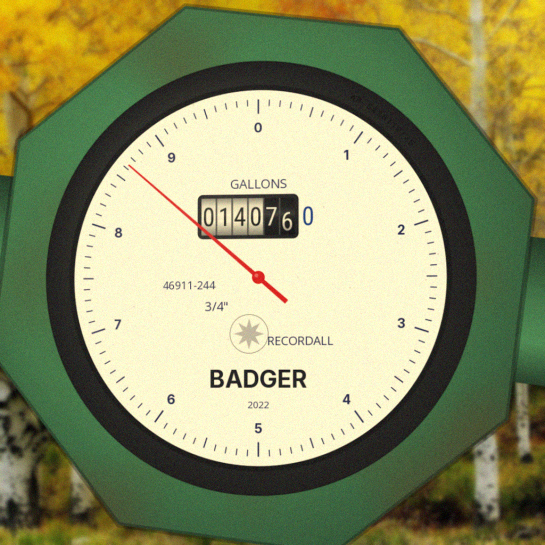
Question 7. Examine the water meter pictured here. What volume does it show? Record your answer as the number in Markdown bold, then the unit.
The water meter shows **140758.6** gal
